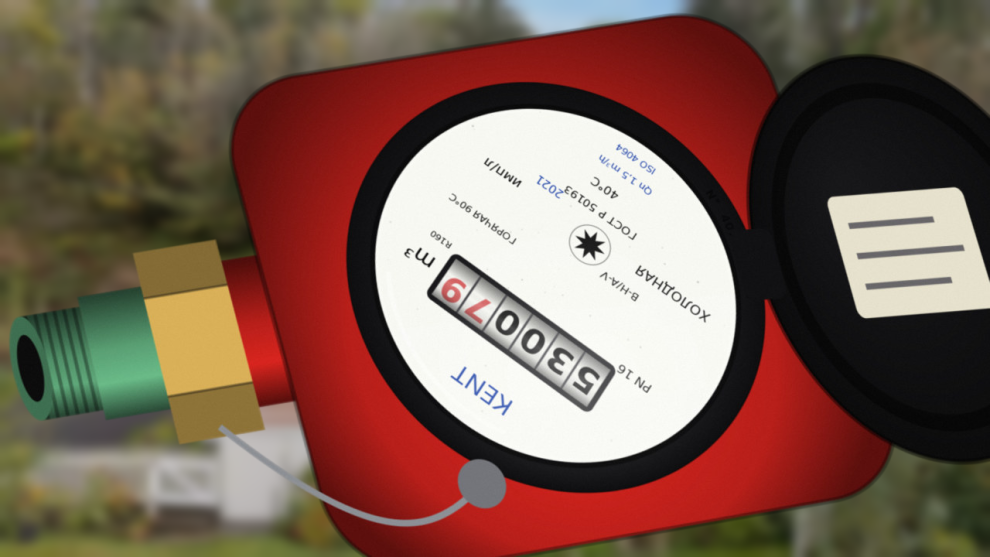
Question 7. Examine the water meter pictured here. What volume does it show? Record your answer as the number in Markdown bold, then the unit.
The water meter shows **5300.79** m³
